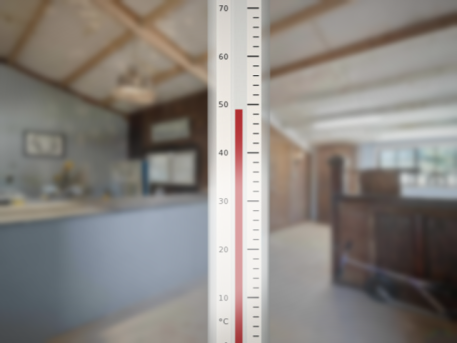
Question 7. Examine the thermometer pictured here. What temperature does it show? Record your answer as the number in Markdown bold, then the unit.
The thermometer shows **49** °C
